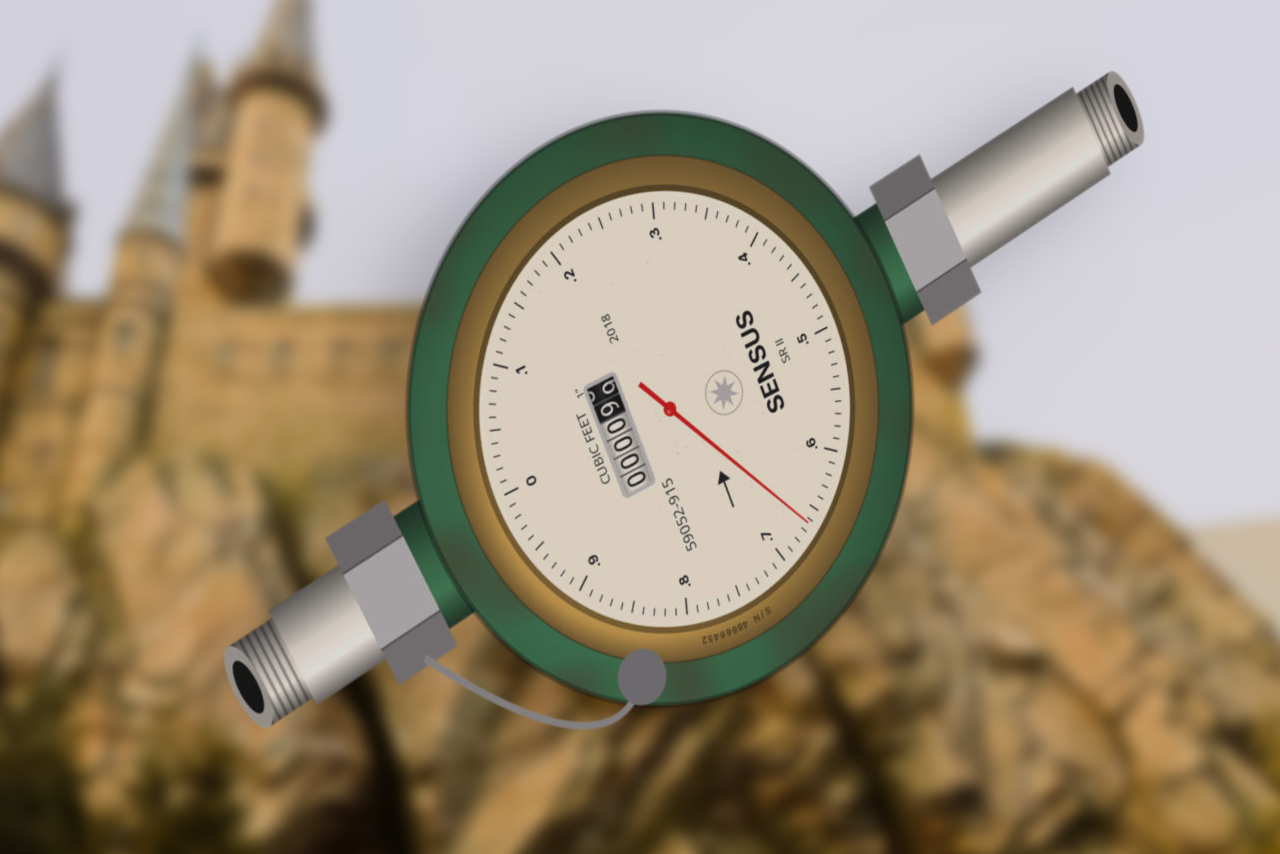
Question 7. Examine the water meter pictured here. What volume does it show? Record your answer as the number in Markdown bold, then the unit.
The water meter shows **98.66** ft³
